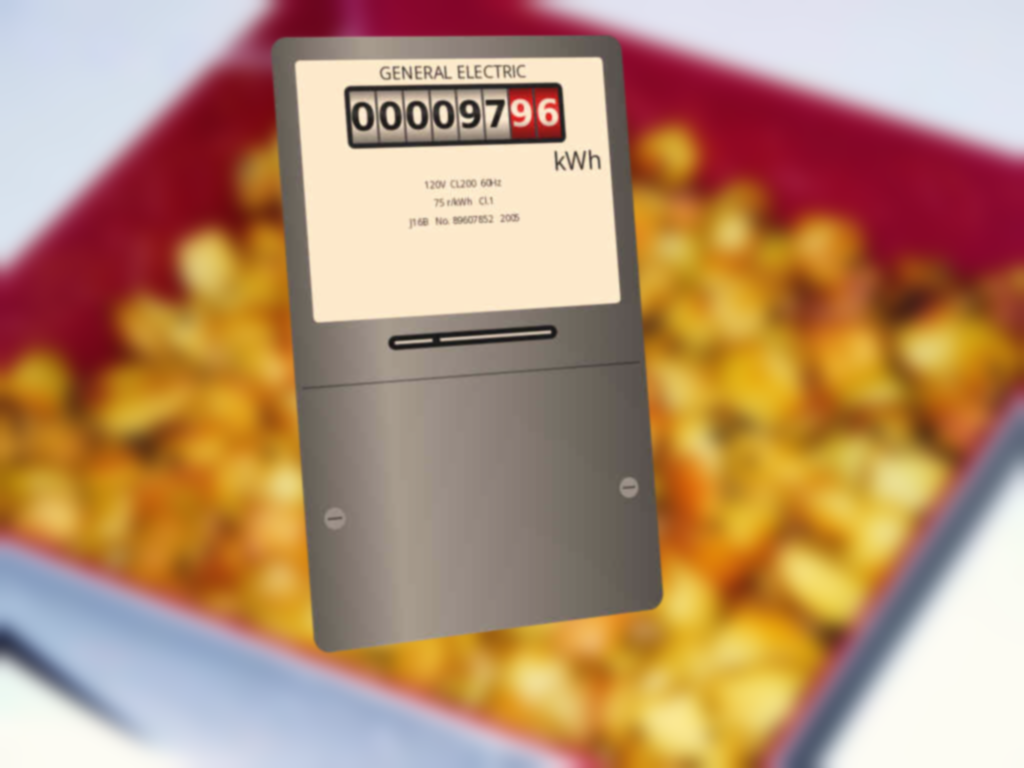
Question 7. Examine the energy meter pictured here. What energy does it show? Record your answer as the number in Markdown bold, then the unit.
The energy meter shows **97.96** kWh
